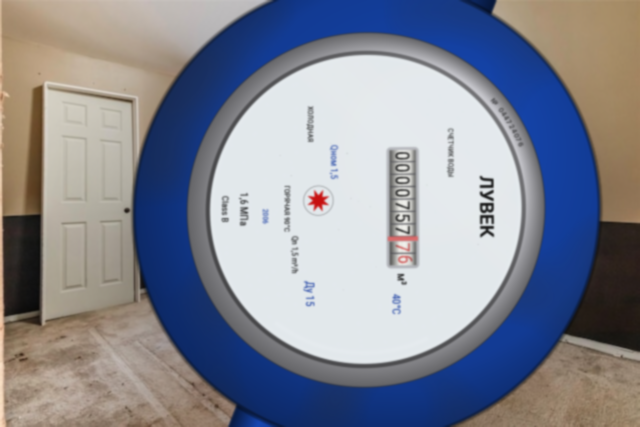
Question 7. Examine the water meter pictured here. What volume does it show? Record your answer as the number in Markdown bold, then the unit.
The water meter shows **757.76** m³
